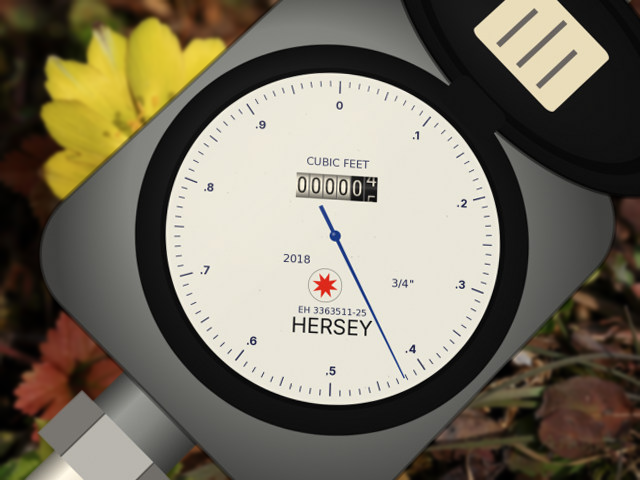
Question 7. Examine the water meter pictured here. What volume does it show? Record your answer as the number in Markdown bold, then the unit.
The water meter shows **4.42** ft³
